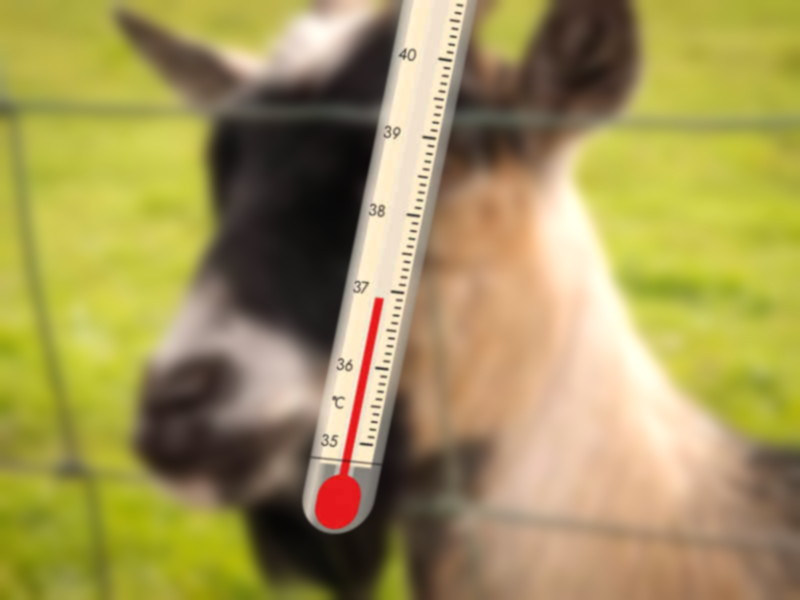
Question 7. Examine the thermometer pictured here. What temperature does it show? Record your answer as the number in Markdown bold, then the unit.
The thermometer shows **36.9** °C
